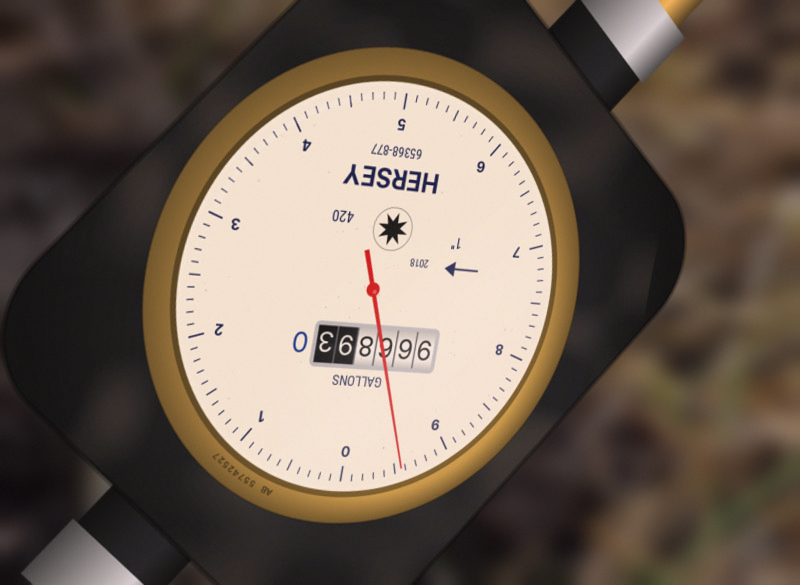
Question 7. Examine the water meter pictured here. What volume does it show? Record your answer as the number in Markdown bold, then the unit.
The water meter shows **9668929.4** gal
